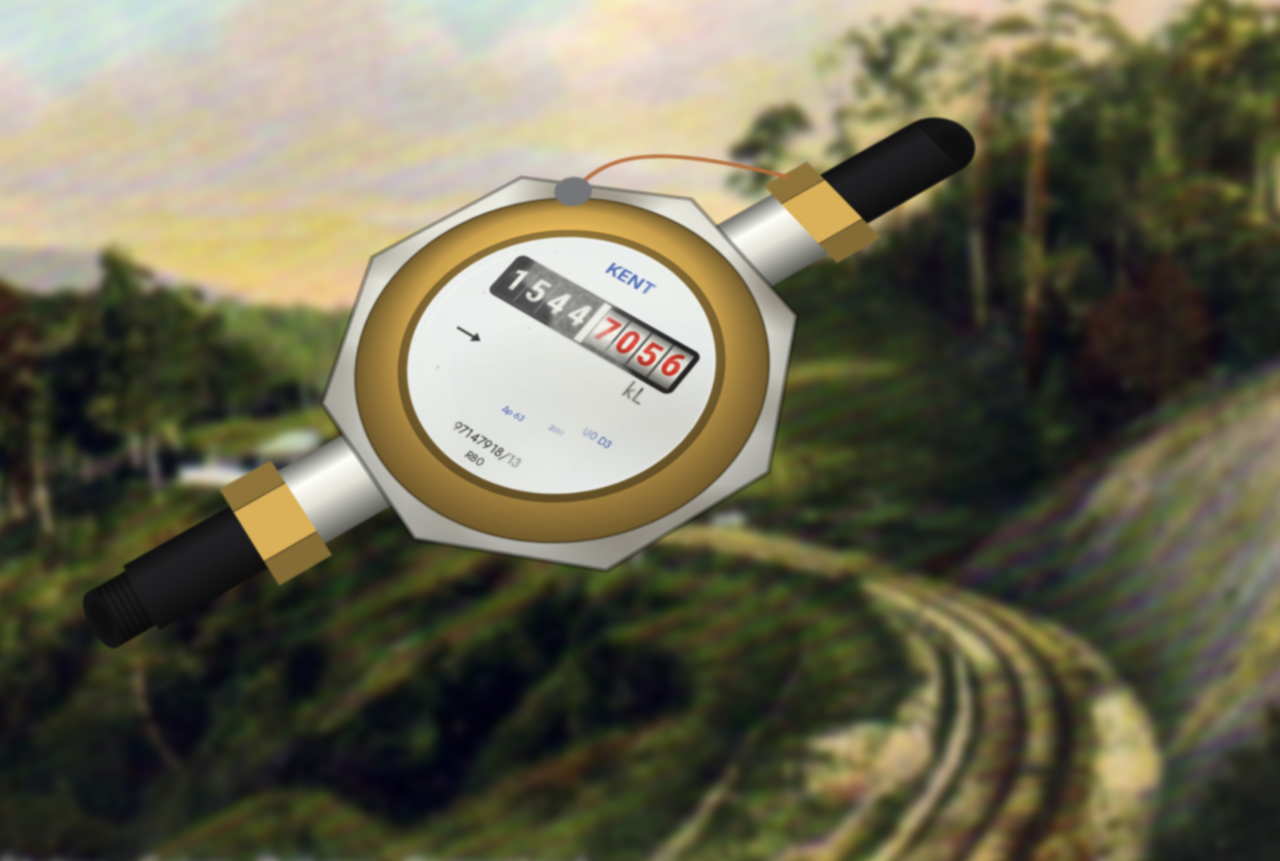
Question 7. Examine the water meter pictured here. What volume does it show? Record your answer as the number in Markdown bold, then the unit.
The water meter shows **1544.7056** kL
